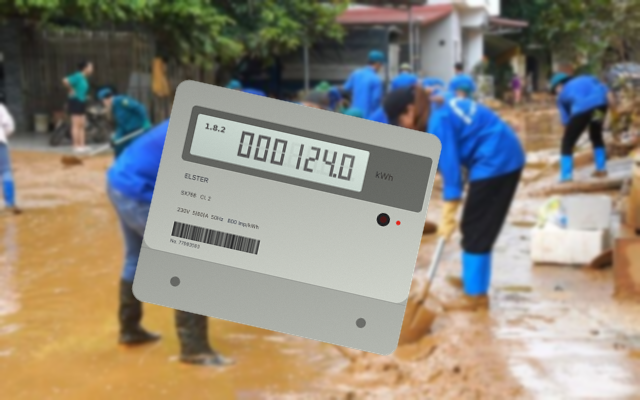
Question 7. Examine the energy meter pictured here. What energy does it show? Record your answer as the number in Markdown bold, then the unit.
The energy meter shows **124.0** kWh
